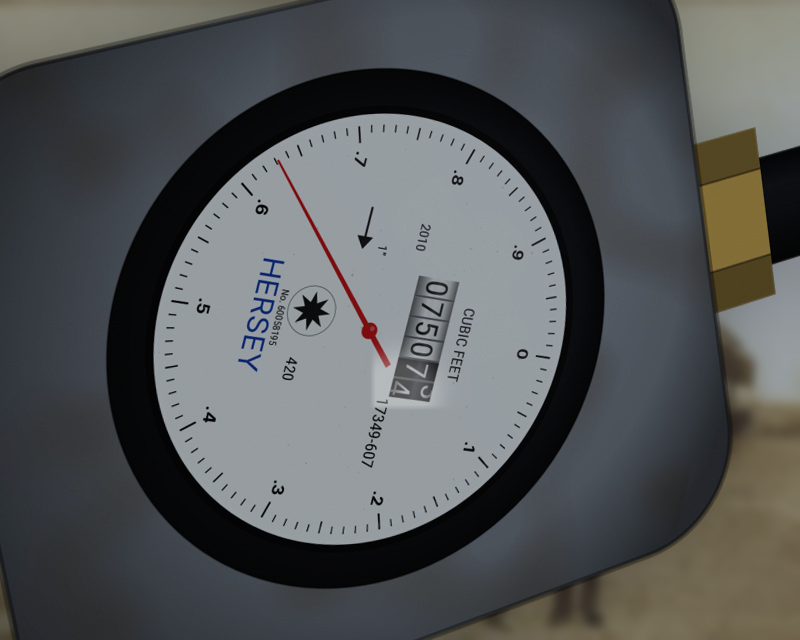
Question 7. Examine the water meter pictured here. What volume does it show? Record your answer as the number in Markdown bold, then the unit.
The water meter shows **75073.63** ft³
